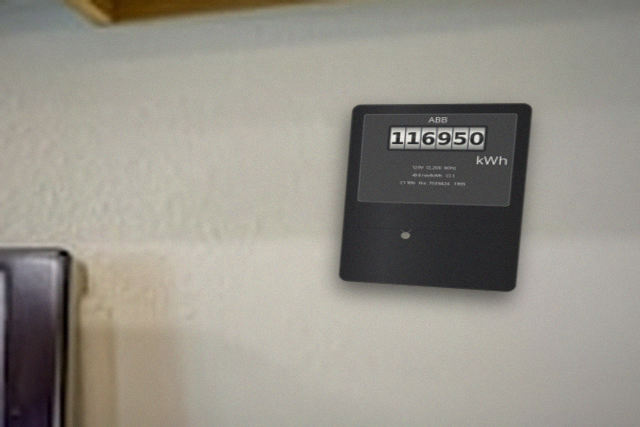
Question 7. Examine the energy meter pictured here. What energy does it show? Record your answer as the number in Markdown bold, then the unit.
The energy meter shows **116950** kWh
